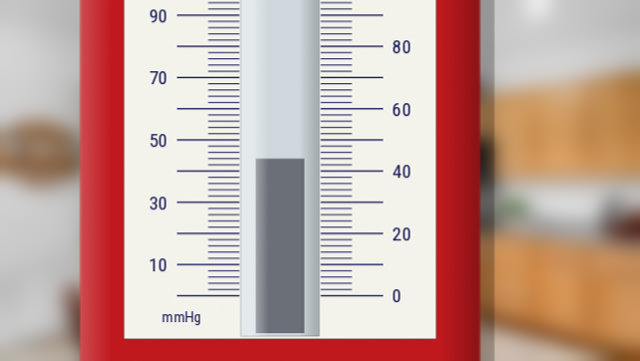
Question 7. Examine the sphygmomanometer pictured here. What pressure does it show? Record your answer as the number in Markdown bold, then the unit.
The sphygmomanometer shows **44** mmHg
